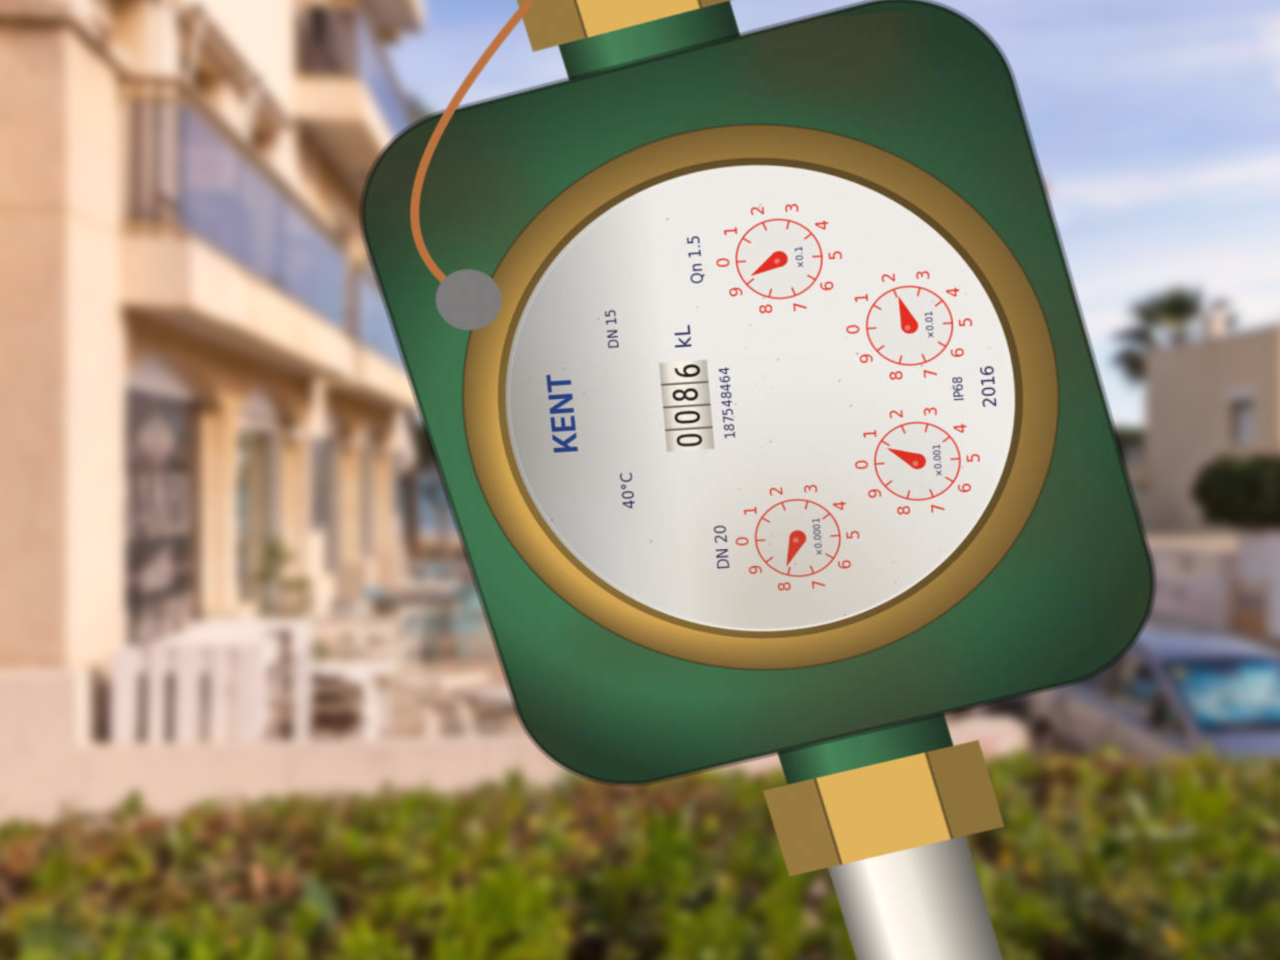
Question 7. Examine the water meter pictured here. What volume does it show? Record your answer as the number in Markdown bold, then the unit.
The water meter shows **85.9208** kL
